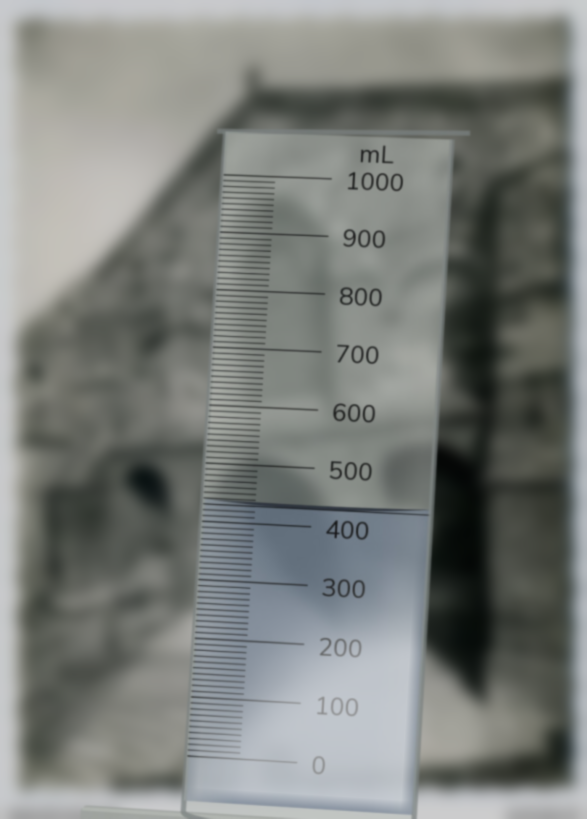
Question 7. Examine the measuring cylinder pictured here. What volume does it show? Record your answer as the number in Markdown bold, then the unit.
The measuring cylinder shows **430** mL
